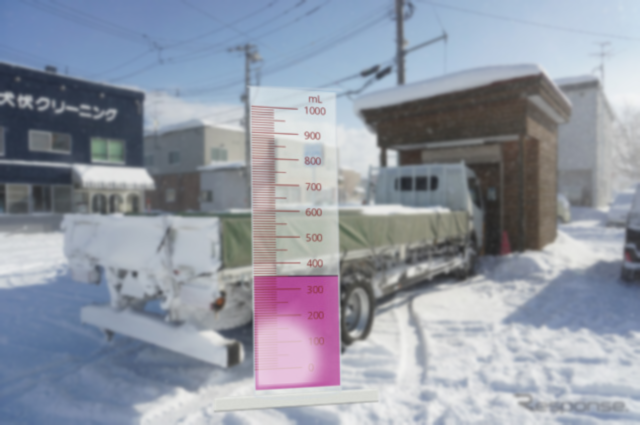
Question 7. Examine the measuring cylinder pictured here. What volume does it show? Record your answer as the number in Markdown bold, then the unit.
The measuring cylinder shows **350** mL
